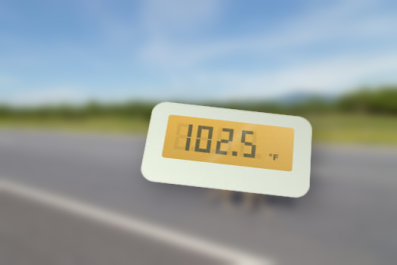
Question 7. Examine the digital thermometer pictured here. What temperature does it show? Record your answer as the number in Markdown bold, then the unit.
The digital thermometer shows **102.5** °F
